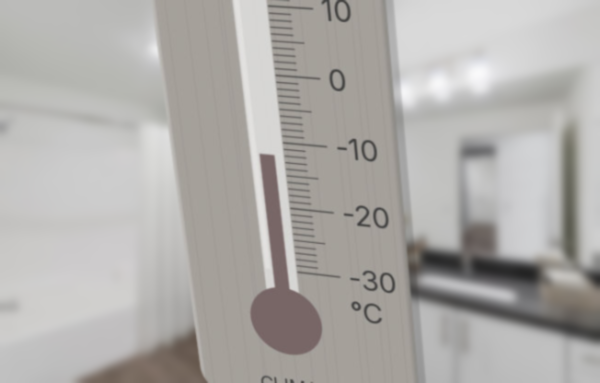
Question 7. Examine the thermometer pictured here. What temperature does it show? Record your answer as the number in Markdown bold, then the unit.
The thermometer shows **-12** °C
